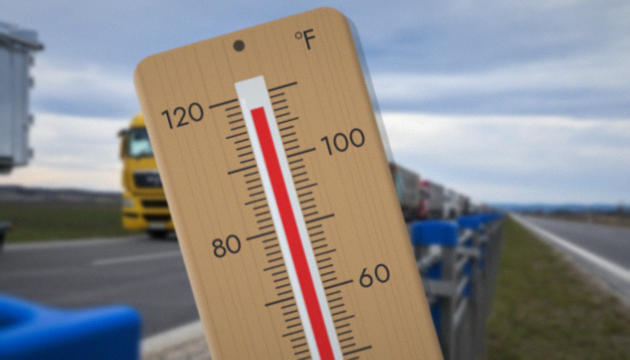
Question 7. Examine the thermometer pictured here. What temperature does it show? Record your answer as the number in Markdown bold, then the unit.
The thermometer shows **116** °F
